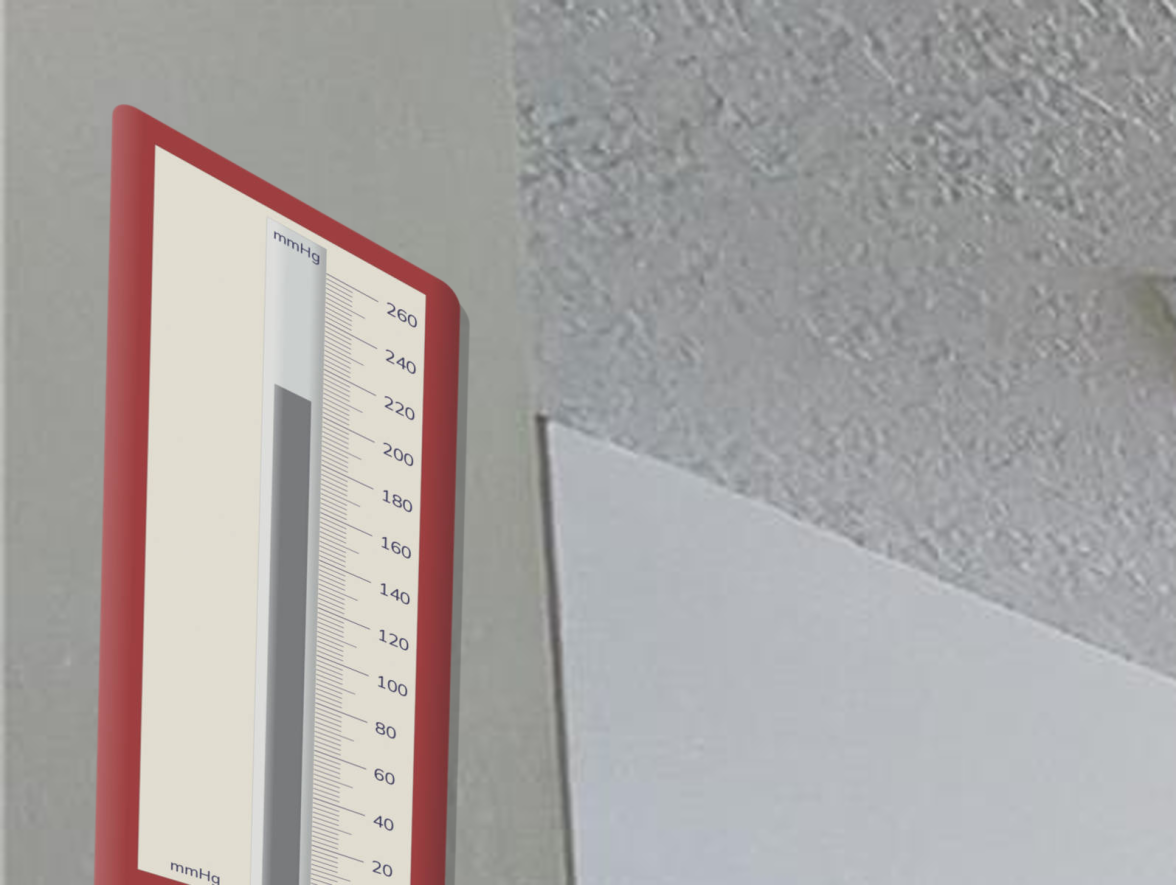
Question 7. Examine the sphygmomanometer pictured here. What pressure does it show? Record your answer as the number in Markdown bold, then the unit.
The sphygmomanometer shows **204** mmHg
